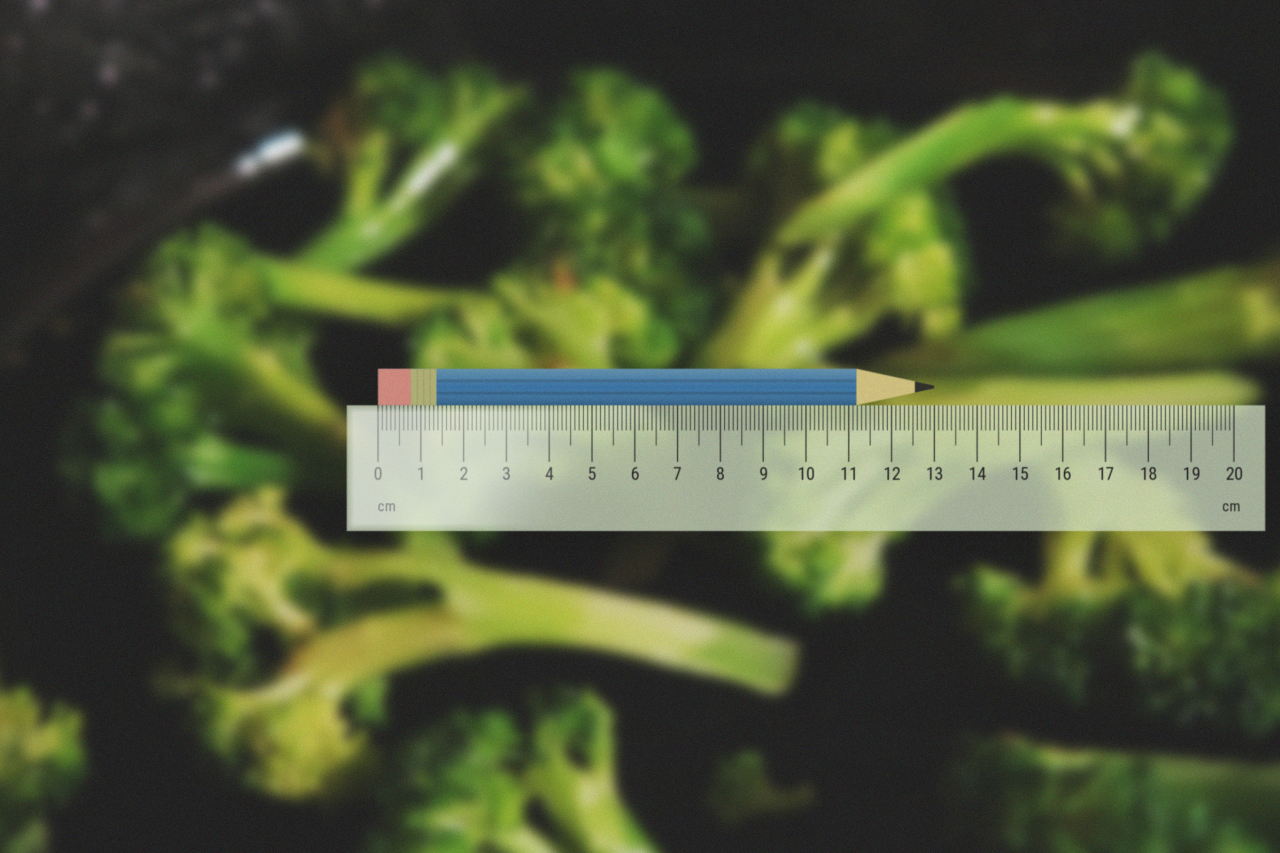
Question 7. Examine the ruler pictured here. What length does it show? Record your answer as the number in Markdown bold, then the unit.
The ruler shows **13** cm
